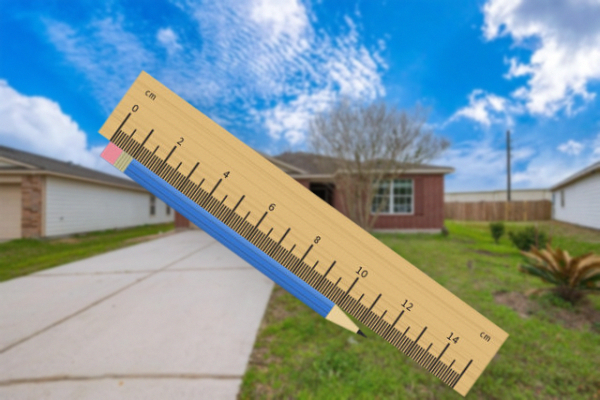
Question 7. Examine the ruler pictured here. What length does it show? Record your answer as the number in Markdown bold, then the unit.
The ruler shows **11.5** cm
